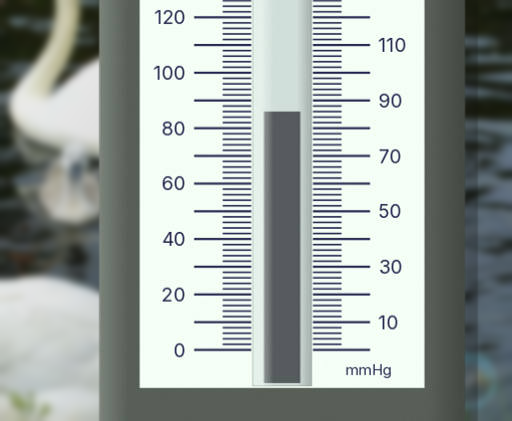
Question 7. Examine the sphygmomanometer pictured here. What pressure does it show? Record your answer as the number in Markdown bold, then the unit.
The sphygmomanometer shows **86** mmHg
